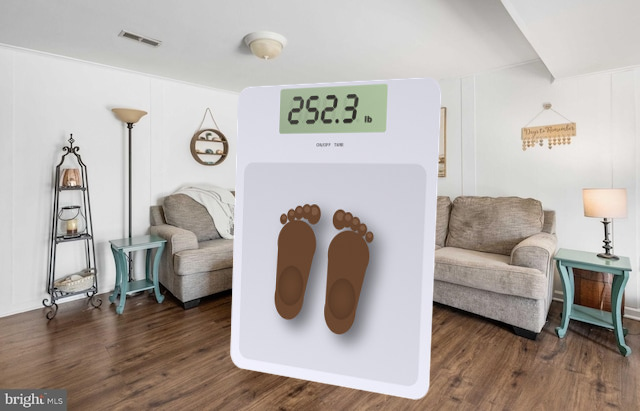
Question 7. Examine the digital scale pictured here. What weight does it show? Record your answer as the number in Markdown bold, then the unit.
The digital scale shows **252.3** lb
